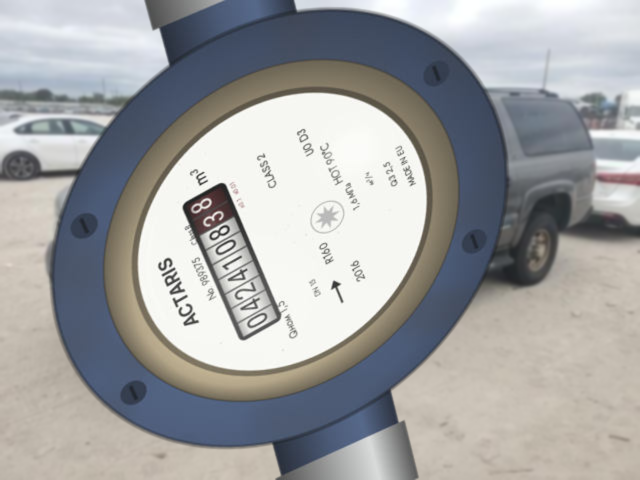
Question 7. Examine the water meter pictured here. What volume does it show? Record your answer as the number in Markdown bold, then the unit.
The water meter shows **424108.38** m³
